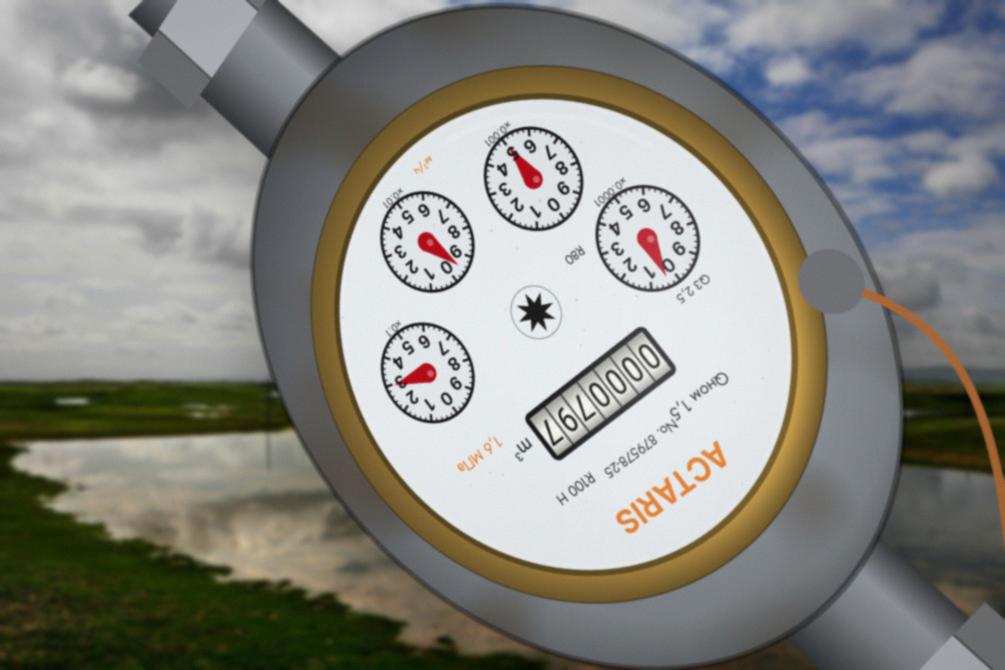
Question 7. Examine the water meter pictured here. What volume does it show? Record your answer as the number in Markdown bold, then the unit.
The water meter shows **797.2950** m³
